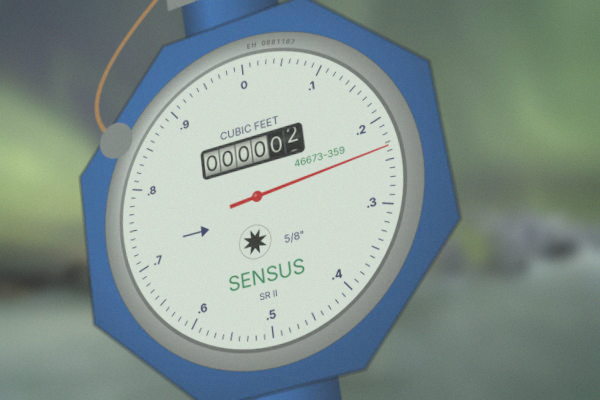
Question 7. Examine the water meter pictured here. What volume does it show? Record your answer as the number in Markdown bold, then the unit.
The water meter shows **2.23** ft³
